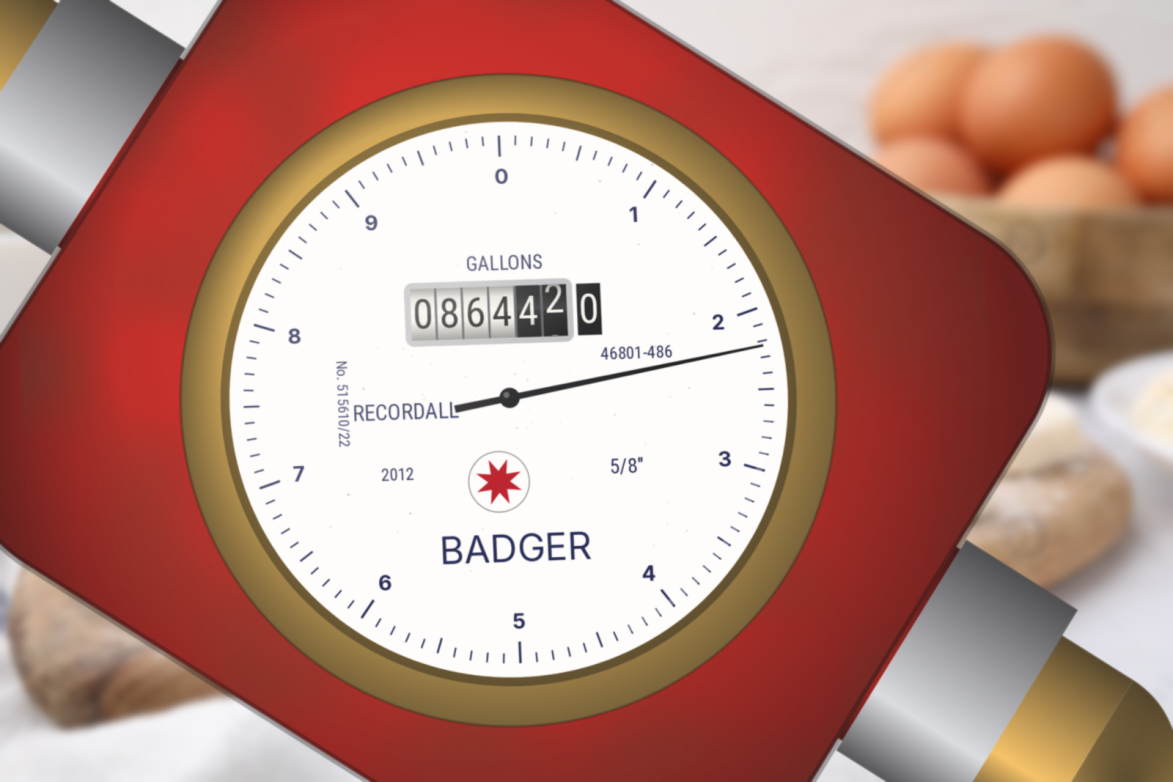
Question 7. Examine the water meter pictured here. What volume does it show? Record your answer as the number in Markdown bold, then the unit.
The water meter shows **864422.2** gal
